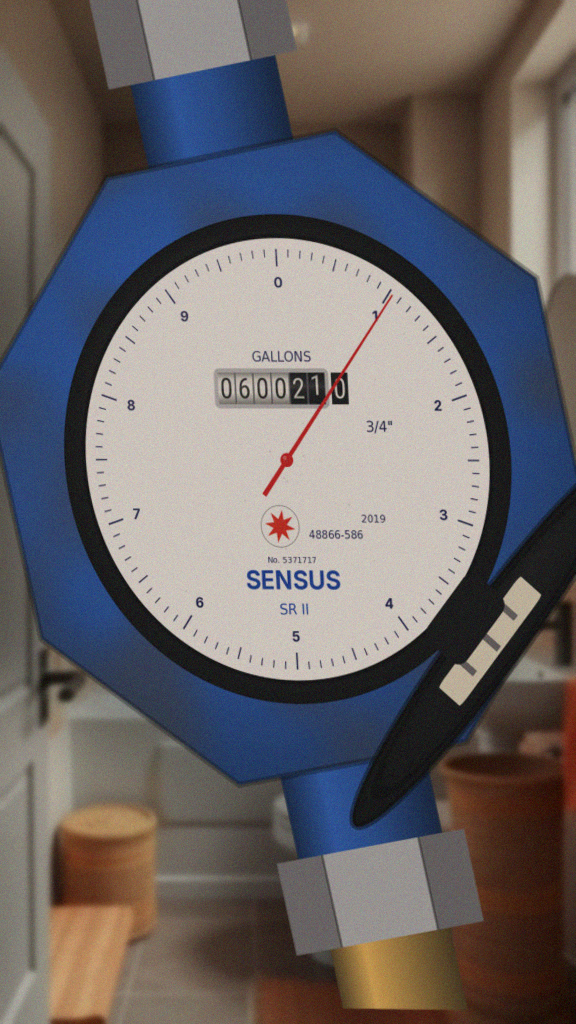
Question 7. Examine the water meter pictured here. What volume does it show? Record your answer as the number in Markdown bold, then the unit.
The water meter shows **600211.0** gal
